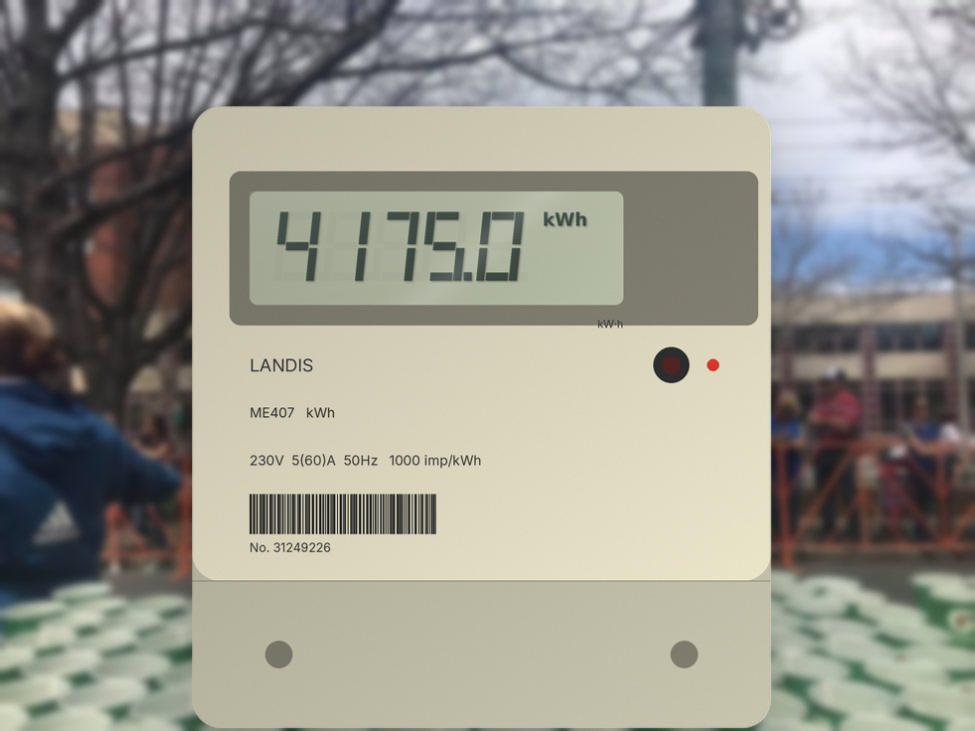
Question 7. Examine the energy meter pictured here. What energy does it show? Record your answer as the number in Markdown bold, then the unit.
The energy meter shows **4175.0** kWh
